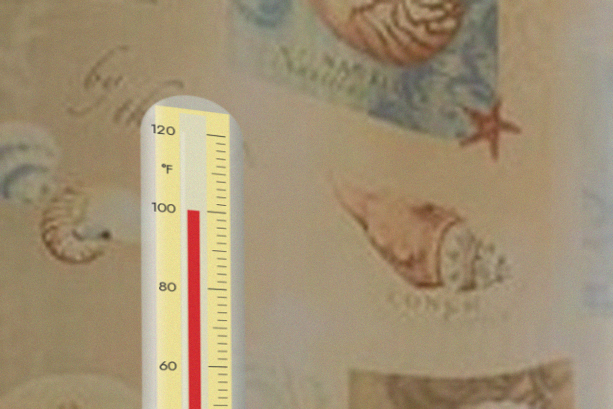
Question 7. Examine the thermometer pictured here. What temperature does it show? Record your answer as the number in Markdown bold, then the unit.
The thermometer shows **100** °F
